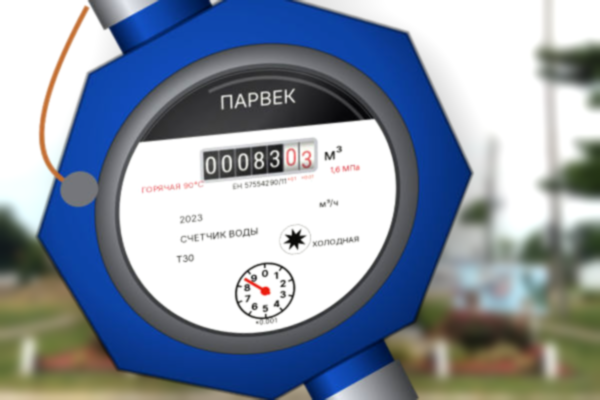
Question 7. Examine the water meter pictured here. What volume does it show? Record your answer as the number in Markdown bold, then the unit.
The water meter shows **83.028** m³
